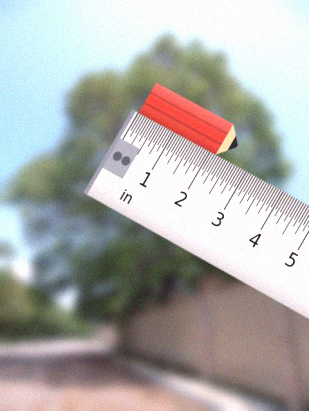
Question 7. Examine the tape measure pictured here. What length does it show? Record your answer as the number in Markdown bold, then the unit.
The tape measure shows **2.5** in
